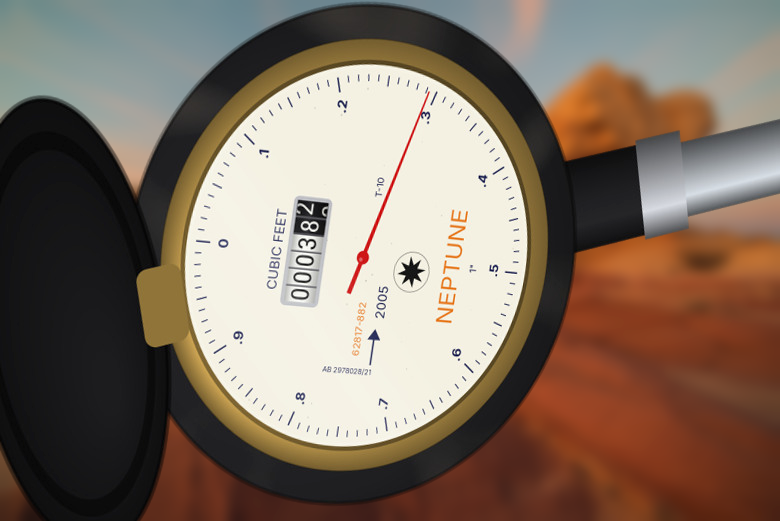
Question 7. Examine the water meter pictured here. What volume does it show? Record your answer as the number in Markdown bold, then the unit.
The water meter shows **382.29** ft³
